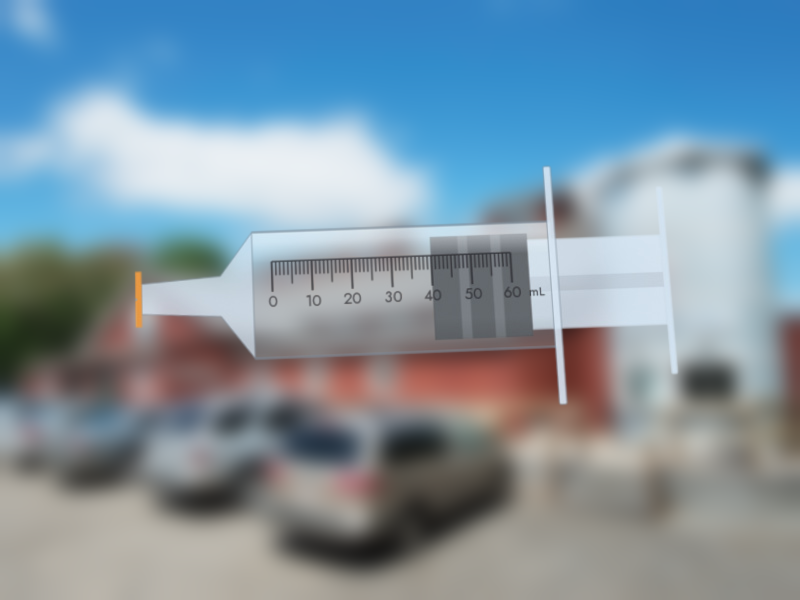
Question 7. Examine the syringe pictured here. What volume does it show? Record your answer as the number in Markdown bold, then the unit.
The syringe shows **40** mL
